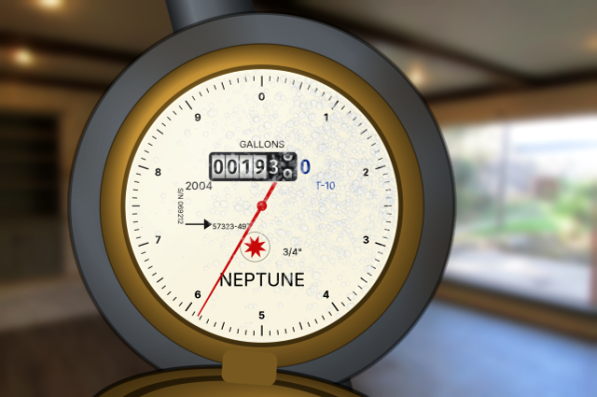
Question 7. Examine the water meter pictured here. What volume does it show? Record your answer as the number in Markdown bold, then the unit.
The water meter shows **19385.8** gal
